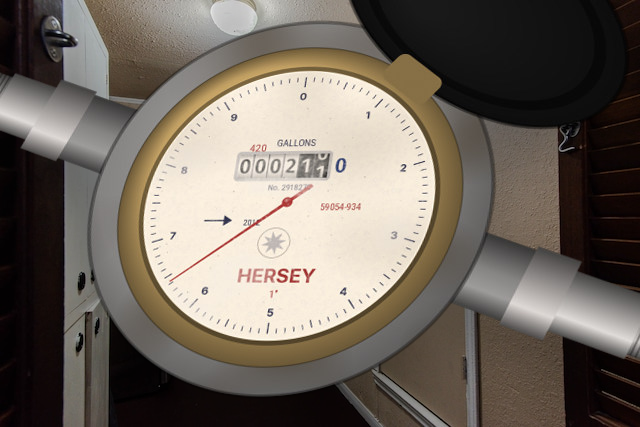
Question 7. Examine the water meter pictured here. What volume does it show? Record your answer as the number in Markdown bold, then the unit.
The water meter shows **2106.4** gal
